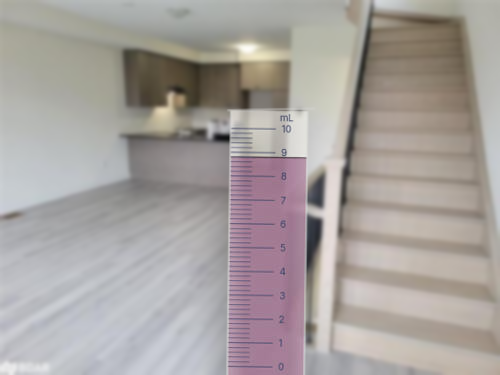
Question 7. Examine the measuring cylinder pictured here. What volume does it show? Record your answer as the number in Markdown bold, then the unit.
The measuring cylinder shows **8.8** mL
